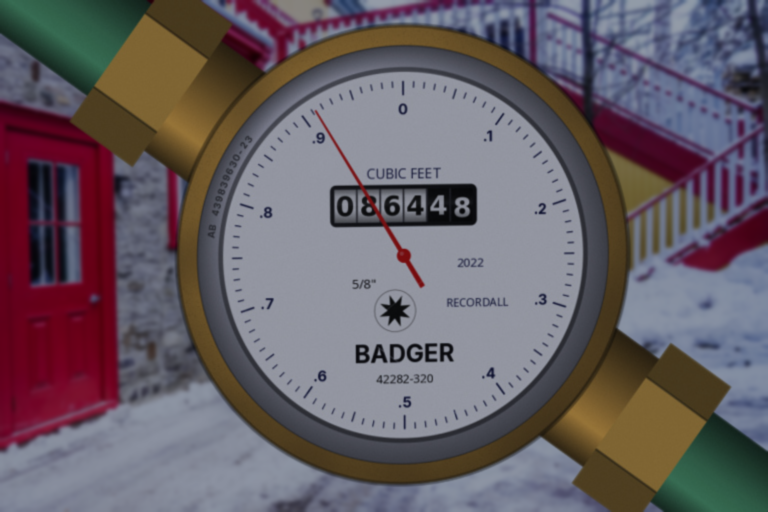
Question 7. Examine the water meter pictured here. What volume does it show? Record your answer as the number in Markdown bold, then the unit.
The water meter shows **86447.91** ft³
